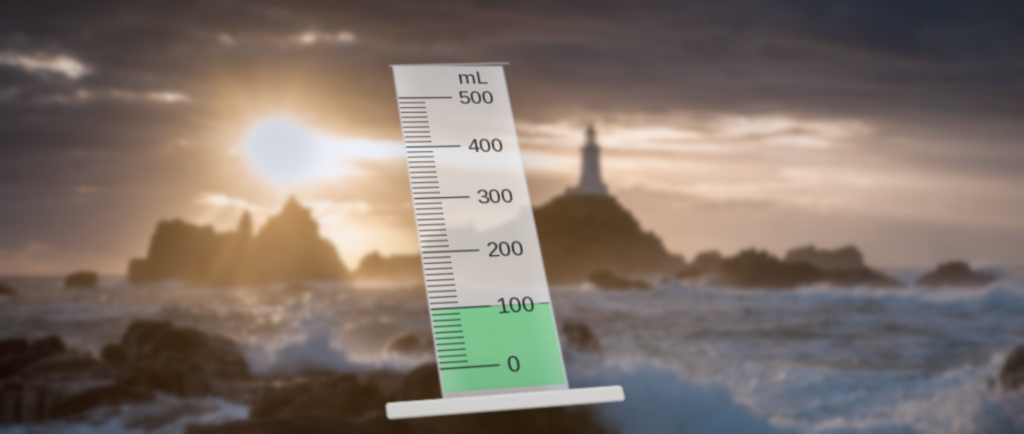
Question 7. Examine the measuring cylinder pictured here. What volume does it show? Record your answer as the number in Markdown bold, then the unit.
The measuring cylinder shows **100** mL
